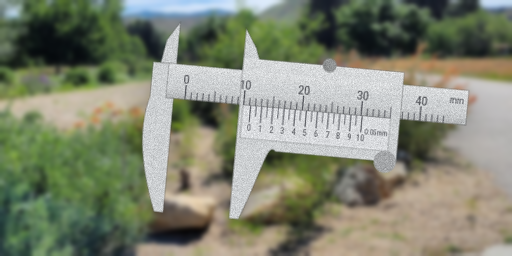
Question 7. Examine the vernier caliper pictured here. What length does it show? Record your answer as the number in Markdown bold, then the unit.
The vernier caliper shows **11.2** mm
